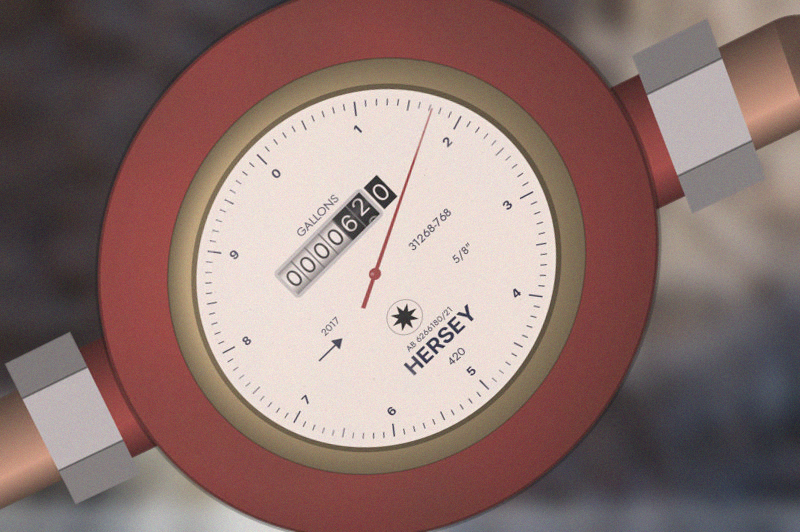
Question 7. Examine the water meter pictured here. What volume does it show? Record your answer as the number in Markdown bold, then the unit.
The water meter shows **621.7** gal
